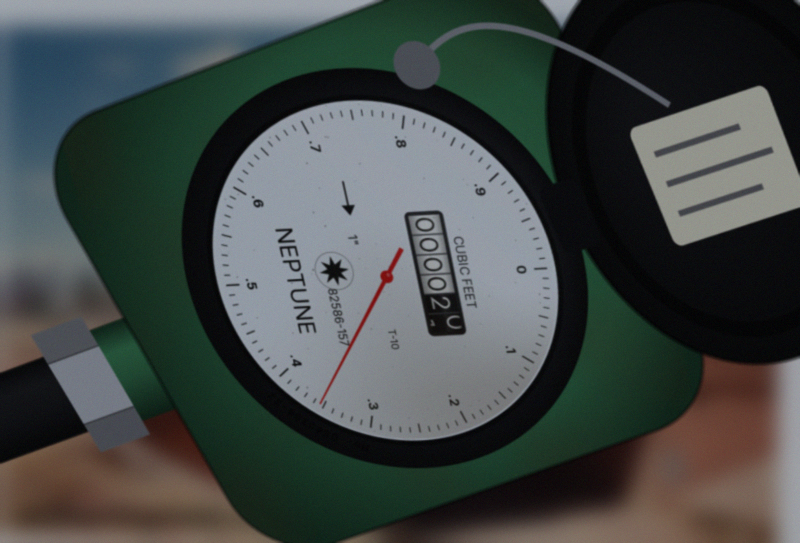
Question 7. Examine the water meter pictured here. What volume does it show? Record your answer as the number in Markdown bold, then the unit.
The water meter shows **20.35** ft³
